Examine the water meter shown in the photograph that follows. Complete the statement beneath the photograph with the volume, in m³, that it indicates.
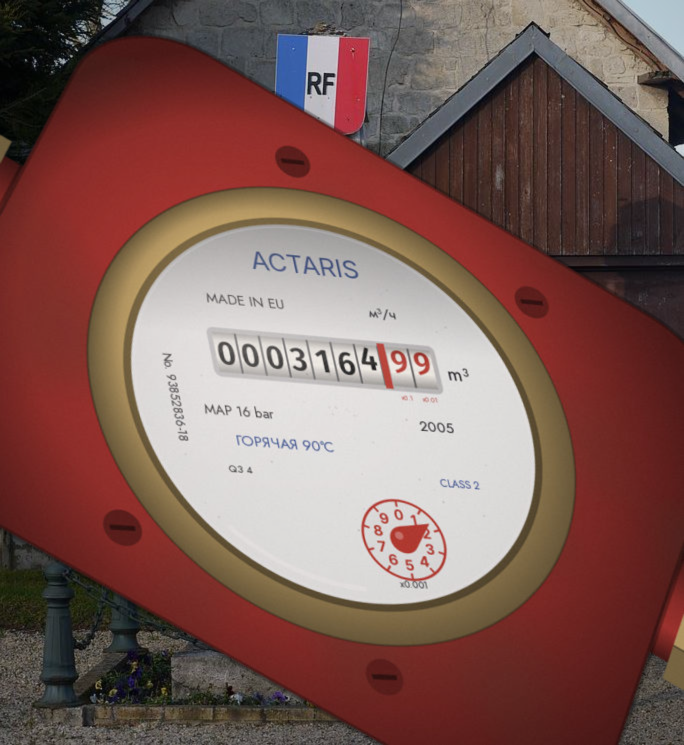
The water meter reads 3164.991 m³
